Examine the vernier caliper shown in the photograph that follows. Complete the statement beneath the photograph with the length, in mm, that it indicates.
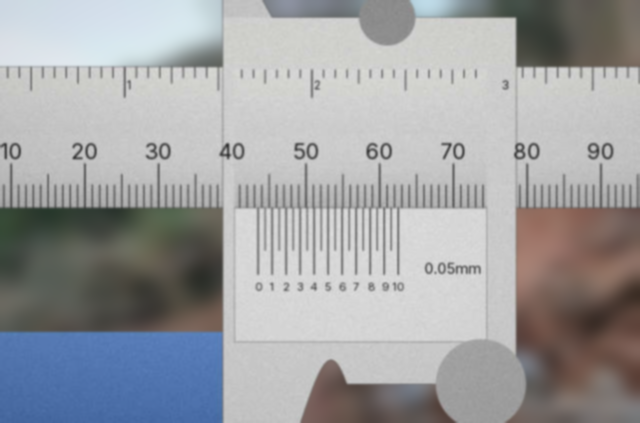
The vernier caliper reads 43.5 mm
